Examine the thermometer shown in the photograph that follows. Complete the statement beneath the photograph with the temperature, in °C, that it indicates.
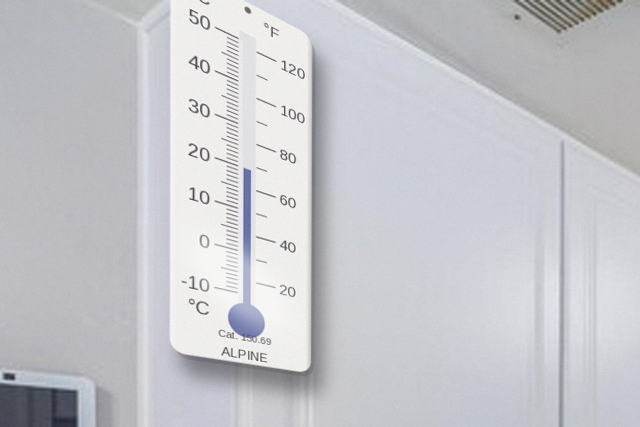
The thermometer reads 20 °C
